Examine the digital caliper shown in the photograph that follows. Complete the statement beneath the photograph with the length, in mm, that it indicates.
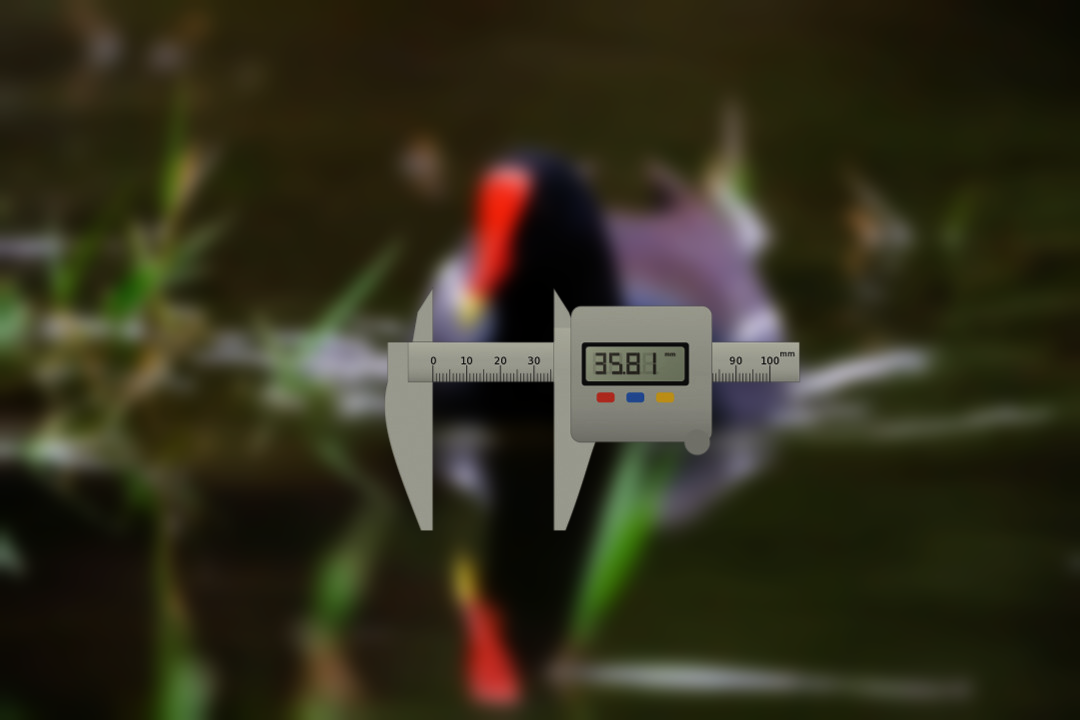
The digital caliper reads 35.81 mm
